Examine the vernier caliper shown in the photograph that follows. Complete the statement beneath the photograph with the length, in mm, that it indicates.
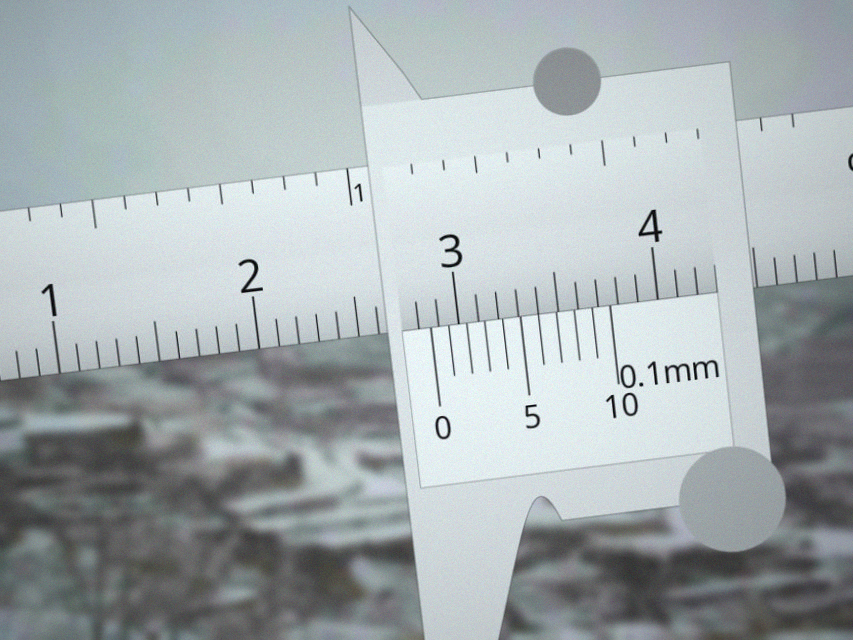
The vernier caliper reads 28.6 mm
